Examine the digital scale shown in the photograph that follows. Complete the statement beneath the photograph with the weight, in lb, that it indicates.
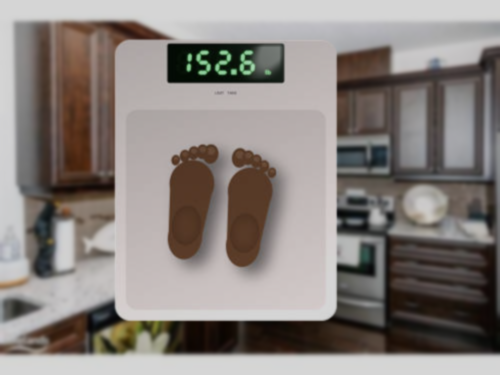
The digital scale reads 152.6 lb
